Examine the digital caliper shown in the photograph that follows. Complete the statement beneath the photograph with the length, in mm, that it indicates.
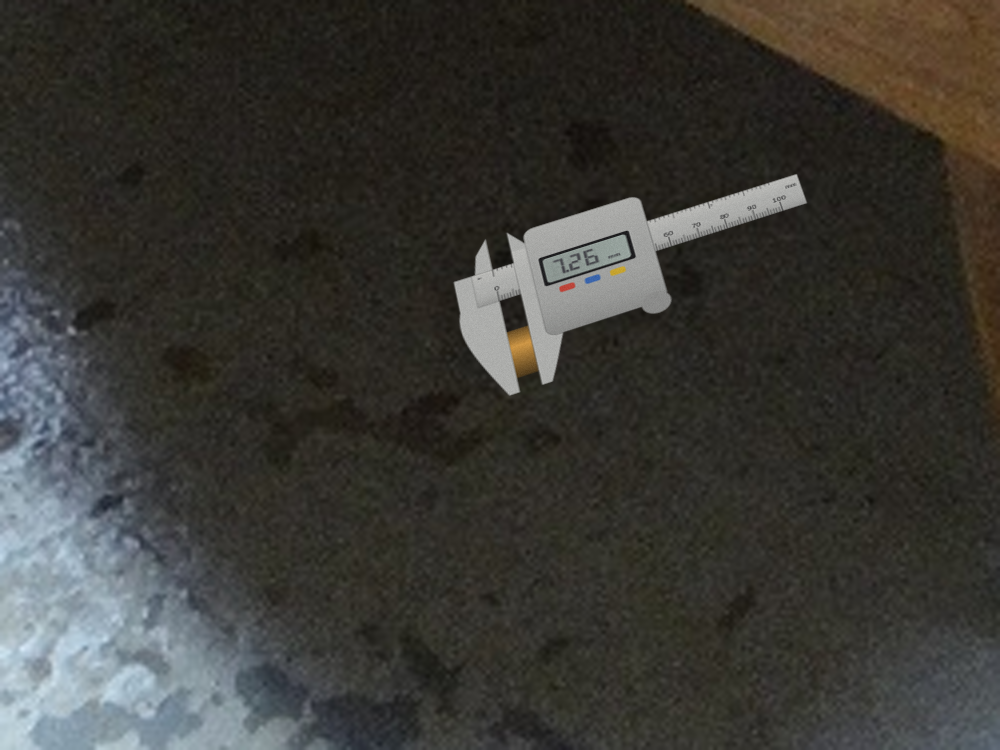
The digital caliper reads 7.26 mm
